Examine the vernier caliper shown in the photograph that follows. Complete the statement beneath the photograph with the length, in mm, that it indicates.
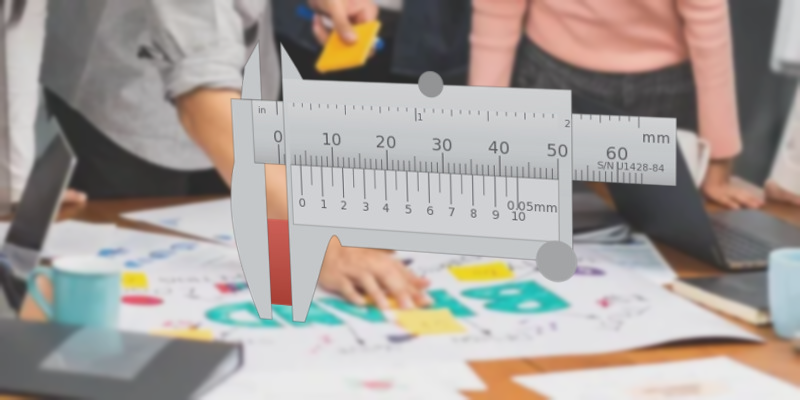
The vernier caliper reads 4.0 mm
